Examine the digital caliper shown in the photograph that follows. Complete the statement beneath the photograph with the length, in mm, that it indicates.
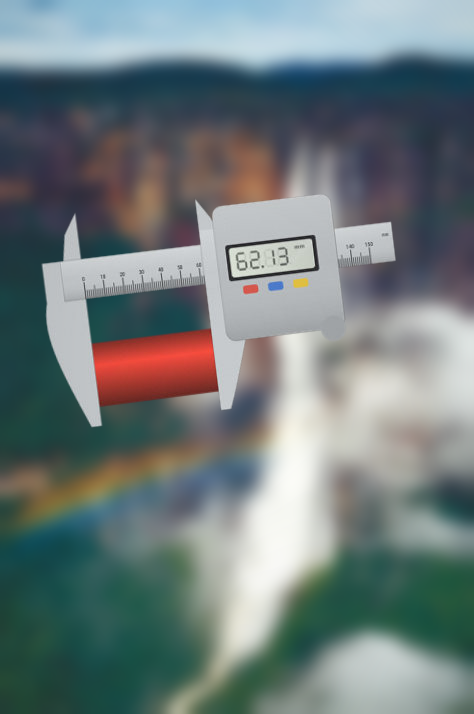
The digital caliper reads 62.13 mm
